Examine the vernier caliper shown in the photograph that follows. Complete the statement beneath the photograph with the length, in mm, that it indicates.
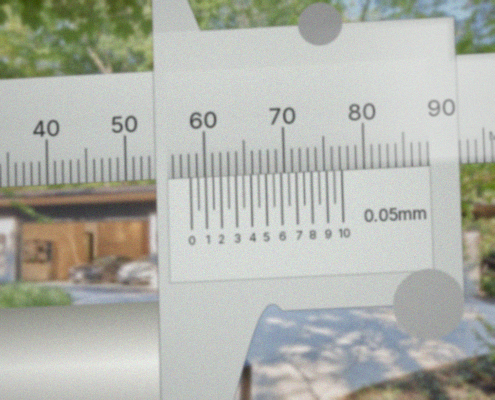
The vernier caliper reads 58.2 mm
